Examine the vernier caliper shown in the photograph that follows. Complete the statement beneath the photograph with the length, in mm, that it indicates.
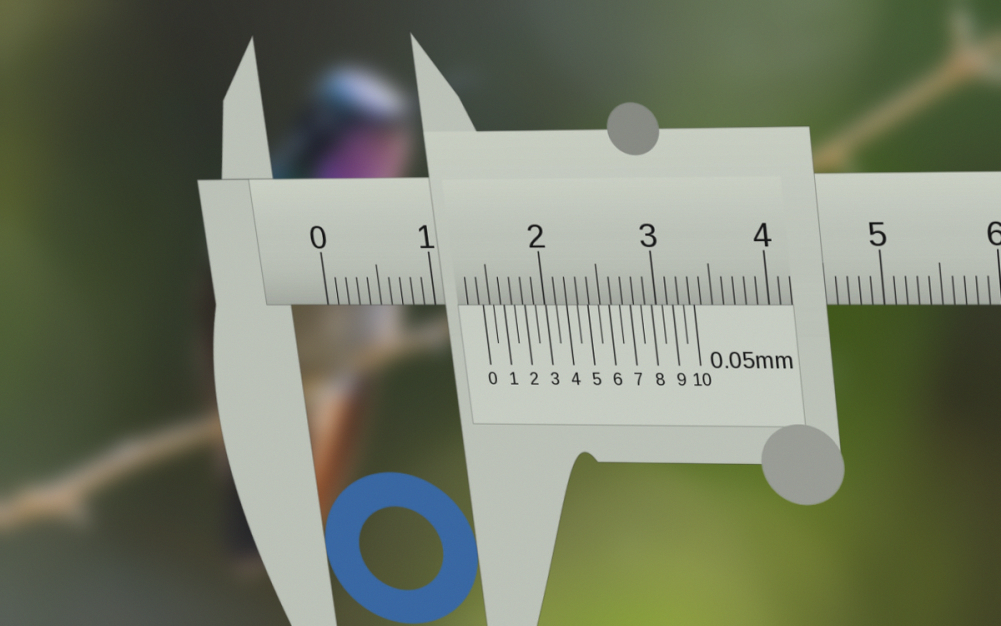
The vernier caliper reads 14.4 mm
